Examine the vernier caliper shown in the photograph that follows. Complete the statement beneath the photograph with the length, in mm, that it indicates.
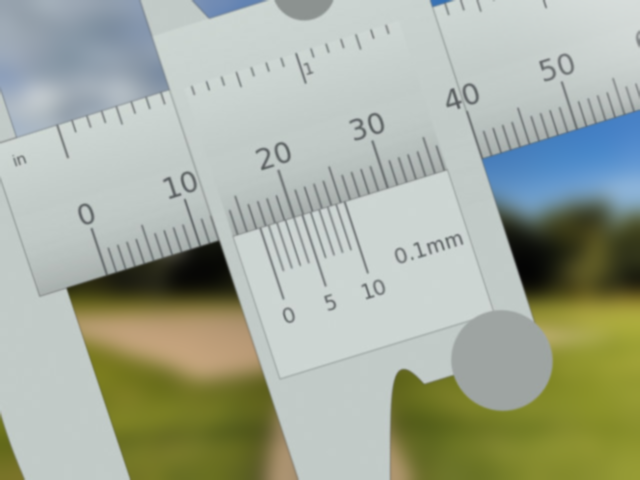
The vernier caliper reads 16.4 mm
